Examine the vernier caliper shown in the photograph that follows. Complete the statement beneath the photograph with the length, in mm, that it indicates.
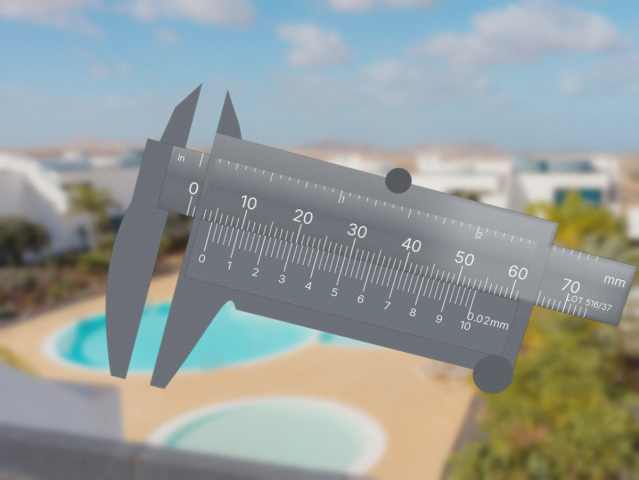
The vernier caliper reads 4.6 mm
